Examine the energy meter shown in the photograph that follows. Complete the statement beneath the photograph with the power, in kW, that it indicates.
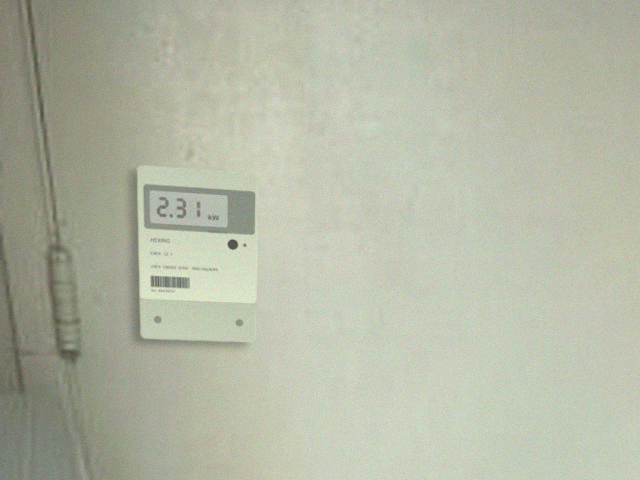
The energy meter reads 2.31 kW
